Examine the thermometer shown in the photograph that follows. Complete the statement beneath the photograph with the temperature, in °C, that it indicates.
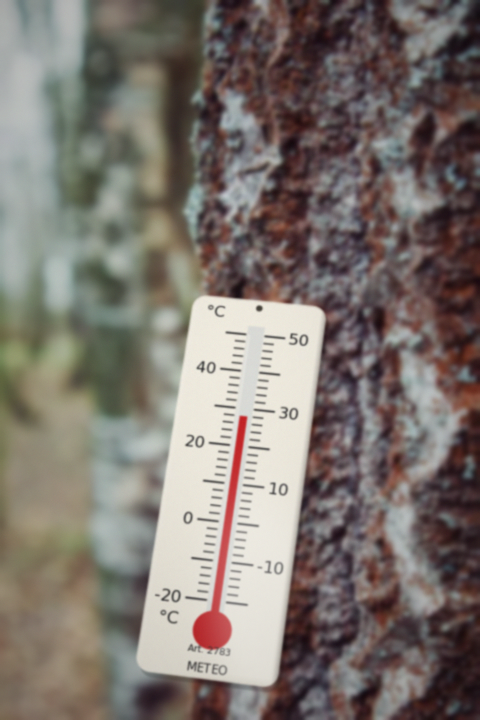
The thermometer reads 28 °C
